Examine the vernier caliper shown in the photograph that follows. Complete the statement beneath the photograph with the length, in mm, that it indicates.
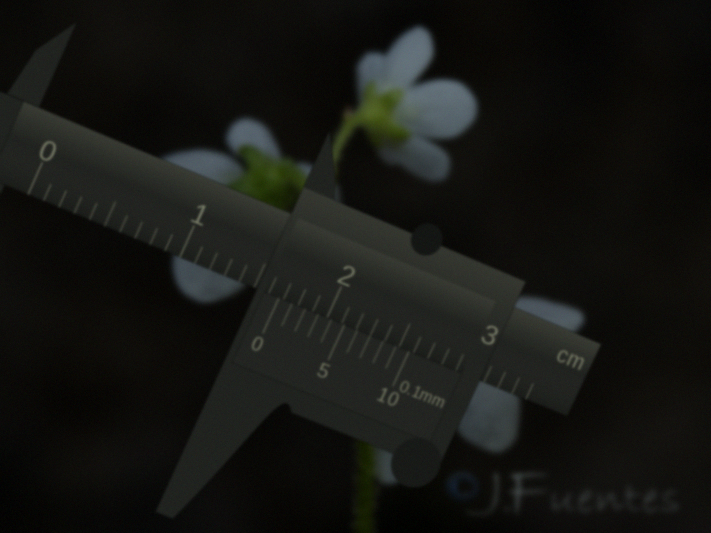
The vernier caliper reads 16.7 mm
